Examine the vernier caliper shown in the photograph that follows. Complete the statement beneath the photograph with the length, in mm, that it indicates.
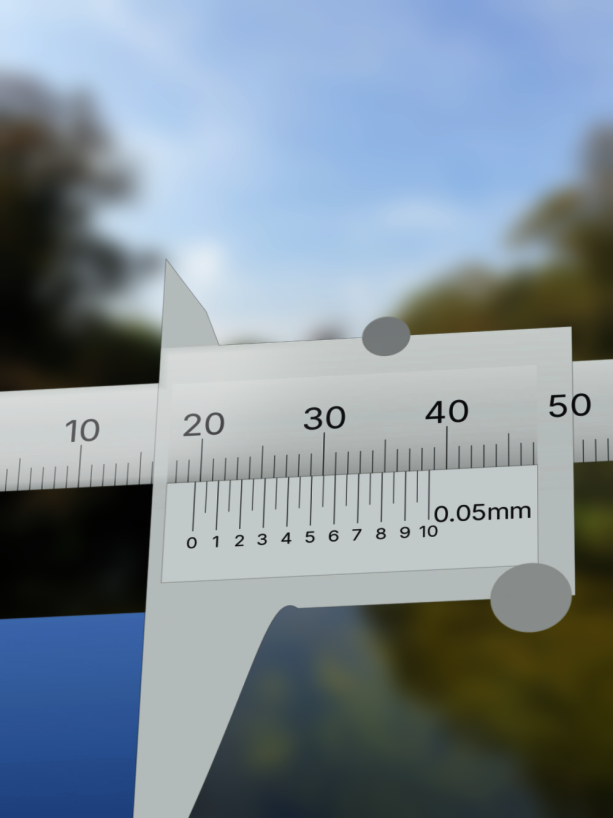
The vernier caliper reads 19.6 mm
